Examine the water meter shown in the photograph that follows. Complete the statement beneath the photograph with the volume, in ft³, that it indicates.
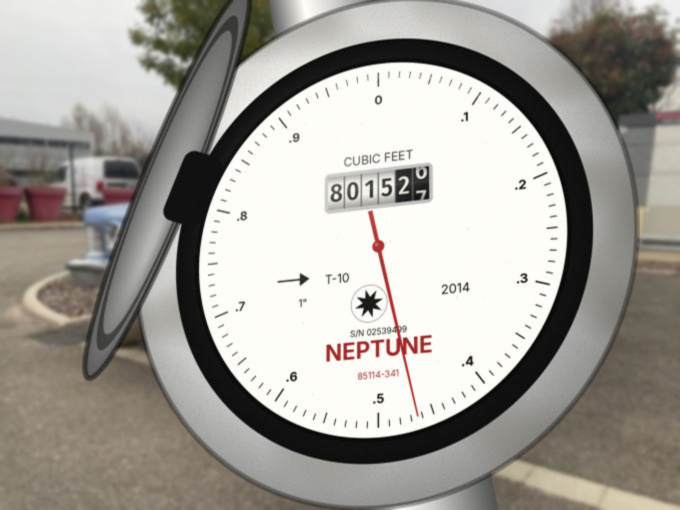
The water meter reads 801526.46 ft³
